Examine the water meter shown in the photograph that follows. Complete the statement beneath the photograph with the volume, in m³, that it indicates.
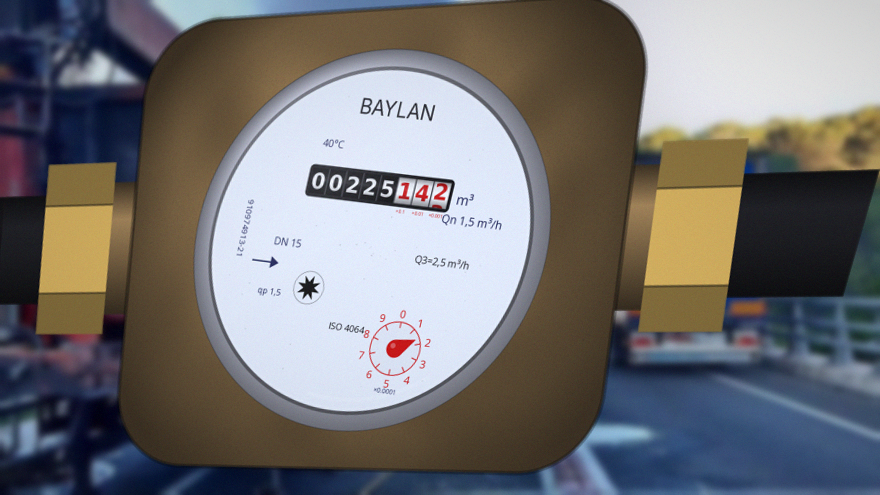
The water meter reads 225.1421 m³
